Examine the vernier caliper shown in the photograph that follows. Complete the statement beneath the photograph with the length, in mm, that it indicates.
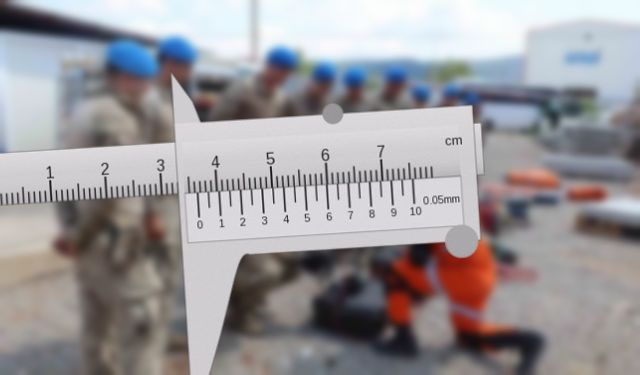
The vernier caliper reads 36.5 mm
